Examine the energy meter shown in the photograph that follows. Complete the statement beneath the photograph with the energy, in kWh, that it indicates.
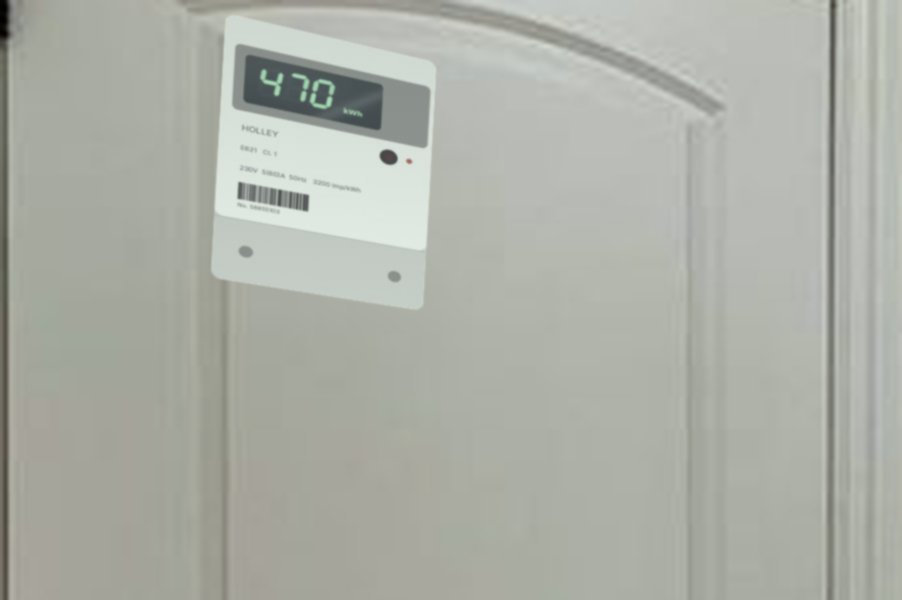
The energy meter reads 470 kWh
